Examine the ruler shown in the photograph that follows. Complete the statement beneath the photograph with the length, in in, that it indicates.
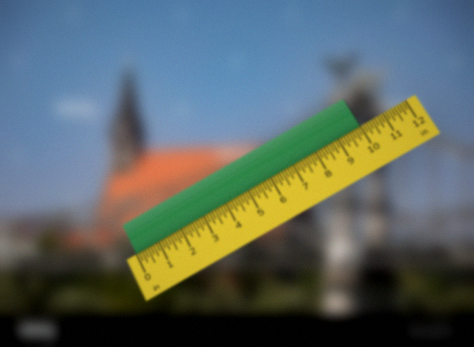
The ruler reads 10 in
